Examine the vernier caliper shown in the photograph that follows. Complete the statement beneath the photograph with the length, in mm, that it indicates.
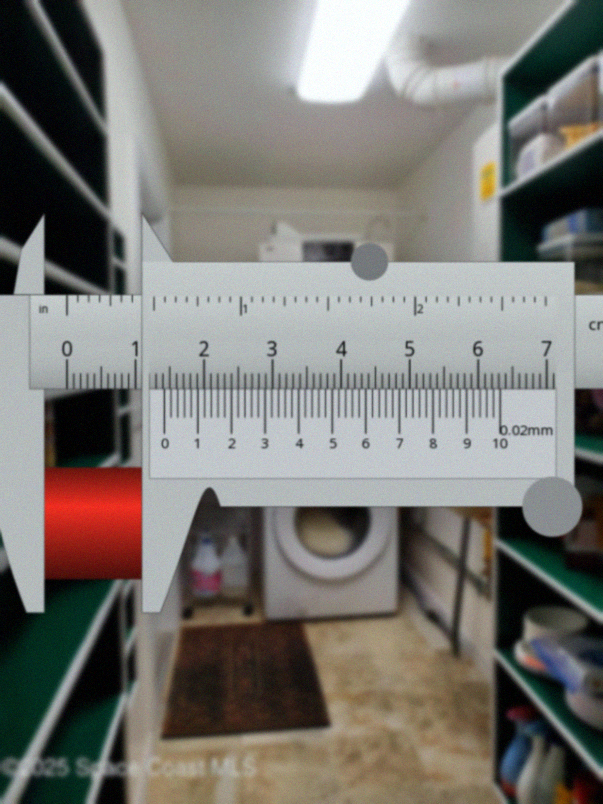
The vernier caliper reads 14.2 mm
